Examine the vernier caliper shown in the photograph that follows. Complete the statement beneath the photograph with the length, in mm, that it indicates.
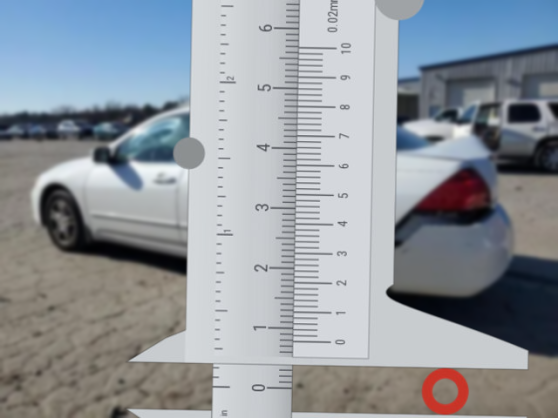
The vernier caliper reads 7.8 mm
